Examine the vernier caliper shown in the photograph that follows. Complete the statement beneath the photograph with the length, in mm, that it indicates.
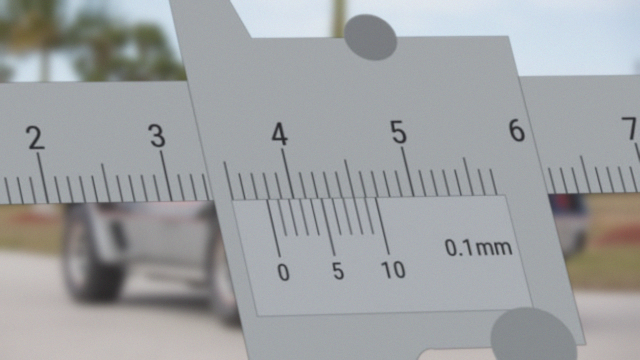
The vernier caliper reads 37.8 mm
